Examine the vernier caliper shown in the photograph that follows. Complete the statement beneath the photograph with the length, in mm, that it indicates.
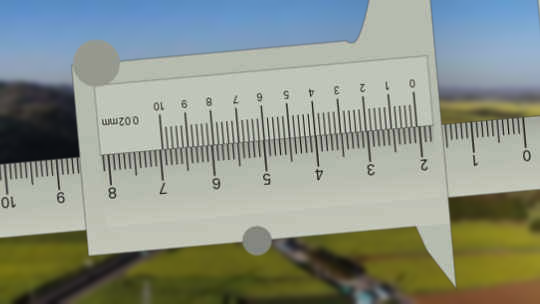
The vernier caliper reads 20.5 mm
